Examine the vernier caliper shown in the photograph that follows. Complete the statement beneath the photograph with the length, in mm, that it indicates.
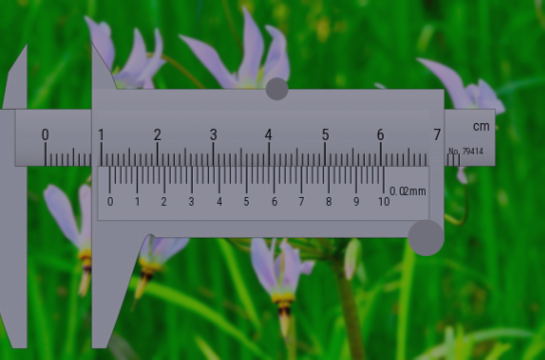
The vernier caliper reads 11.5 mm
